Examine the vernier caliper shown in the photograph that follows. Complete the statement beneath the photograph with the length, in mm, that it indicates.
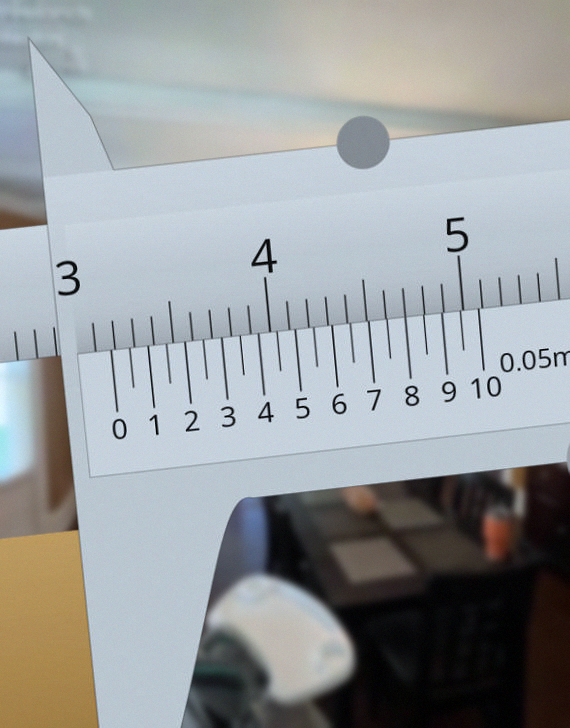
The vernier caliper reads 31.8 mm
